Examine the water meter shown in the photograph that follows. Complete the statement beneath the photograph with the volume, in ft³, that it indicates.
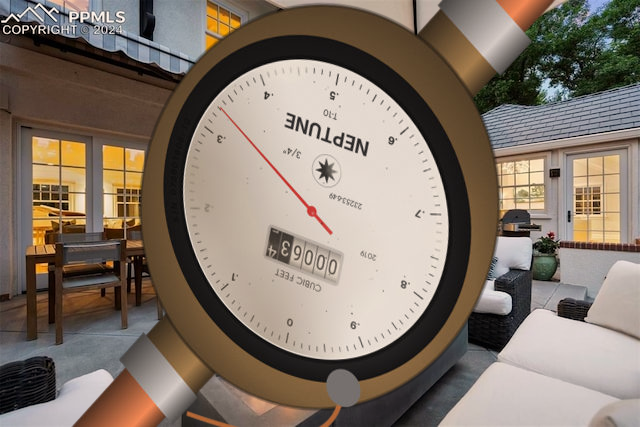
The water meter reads 634.33 ft³
